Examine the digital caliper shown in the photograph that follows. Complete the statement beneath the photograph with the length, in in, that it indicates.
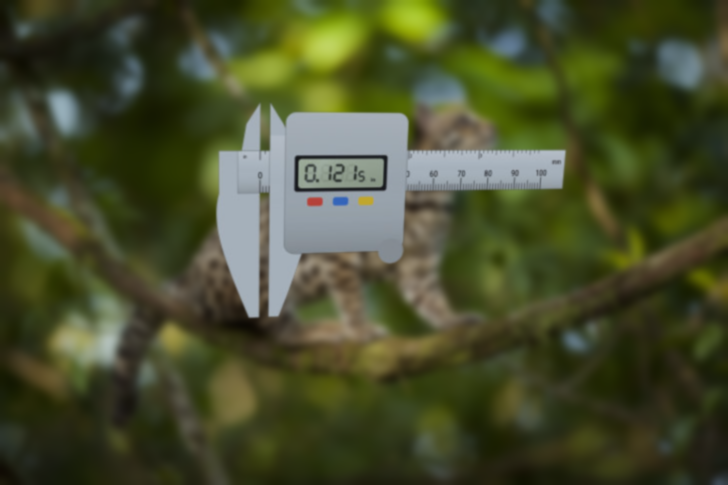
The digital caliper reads 0.1215 in
